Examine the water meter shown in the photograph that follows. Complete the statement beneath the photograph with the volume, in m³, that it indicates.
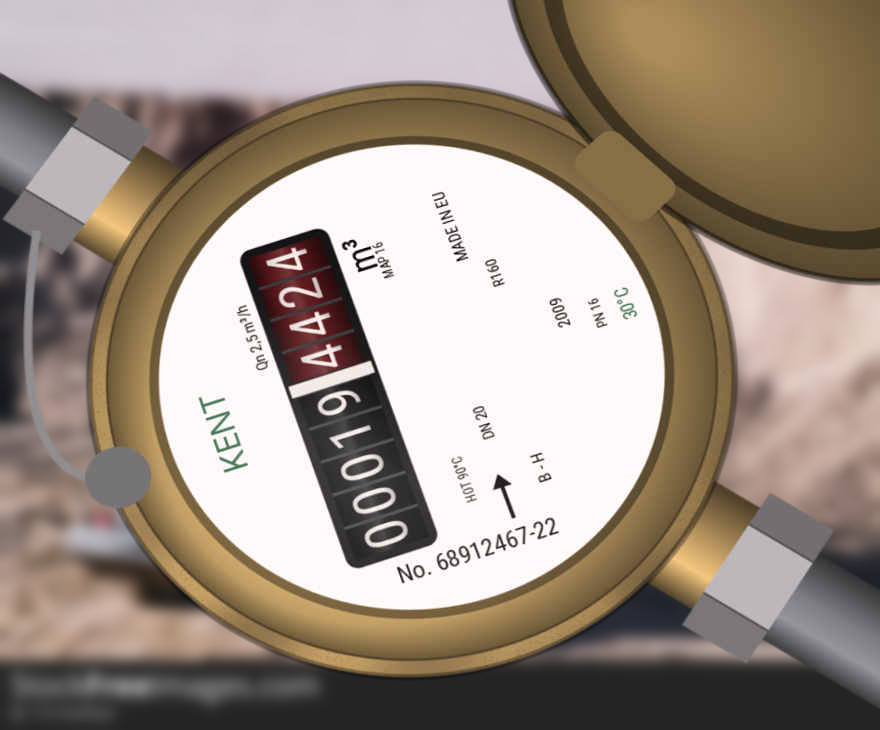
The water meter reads 19.4424 m³
